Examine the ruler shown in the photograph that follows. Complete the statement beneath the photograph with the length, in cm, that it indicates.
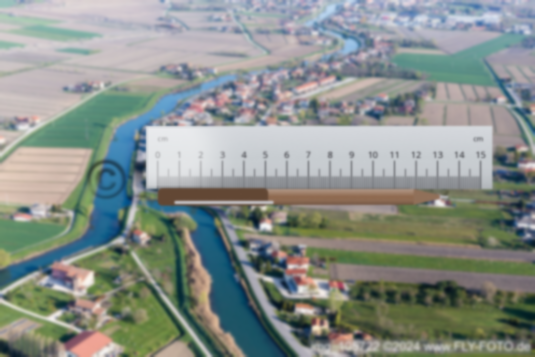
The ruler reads 13.5 cm
